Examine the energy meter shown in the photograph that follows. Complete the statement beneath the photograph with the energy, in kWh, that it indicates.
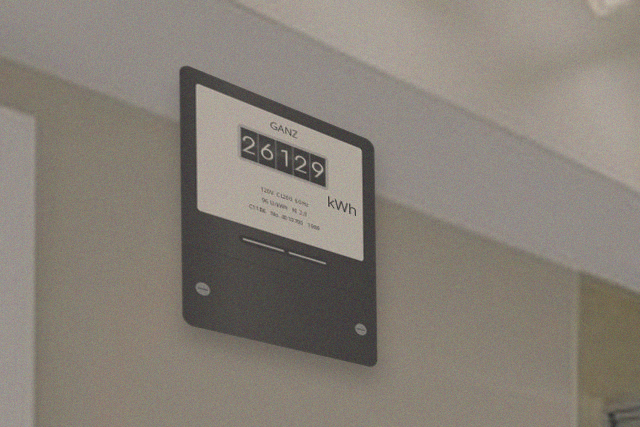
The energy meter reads 26129 kWh
